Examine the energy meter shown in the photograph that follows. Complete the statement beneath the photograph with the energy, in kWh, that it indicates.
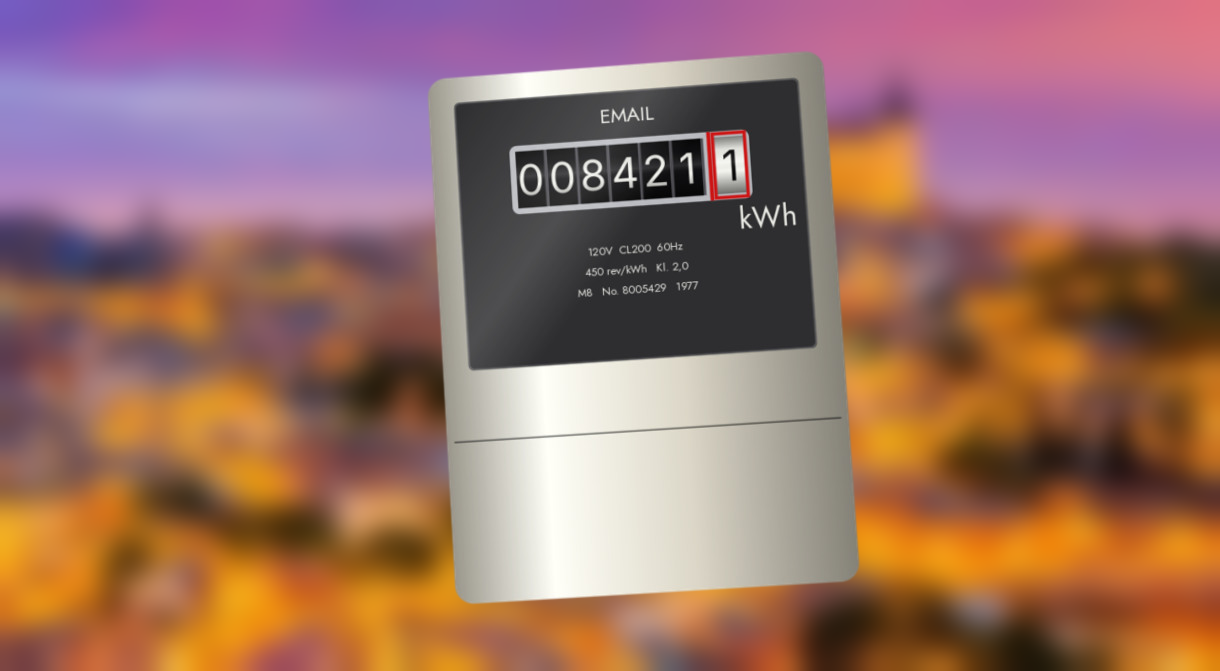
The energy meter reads 8421.1 kWh
